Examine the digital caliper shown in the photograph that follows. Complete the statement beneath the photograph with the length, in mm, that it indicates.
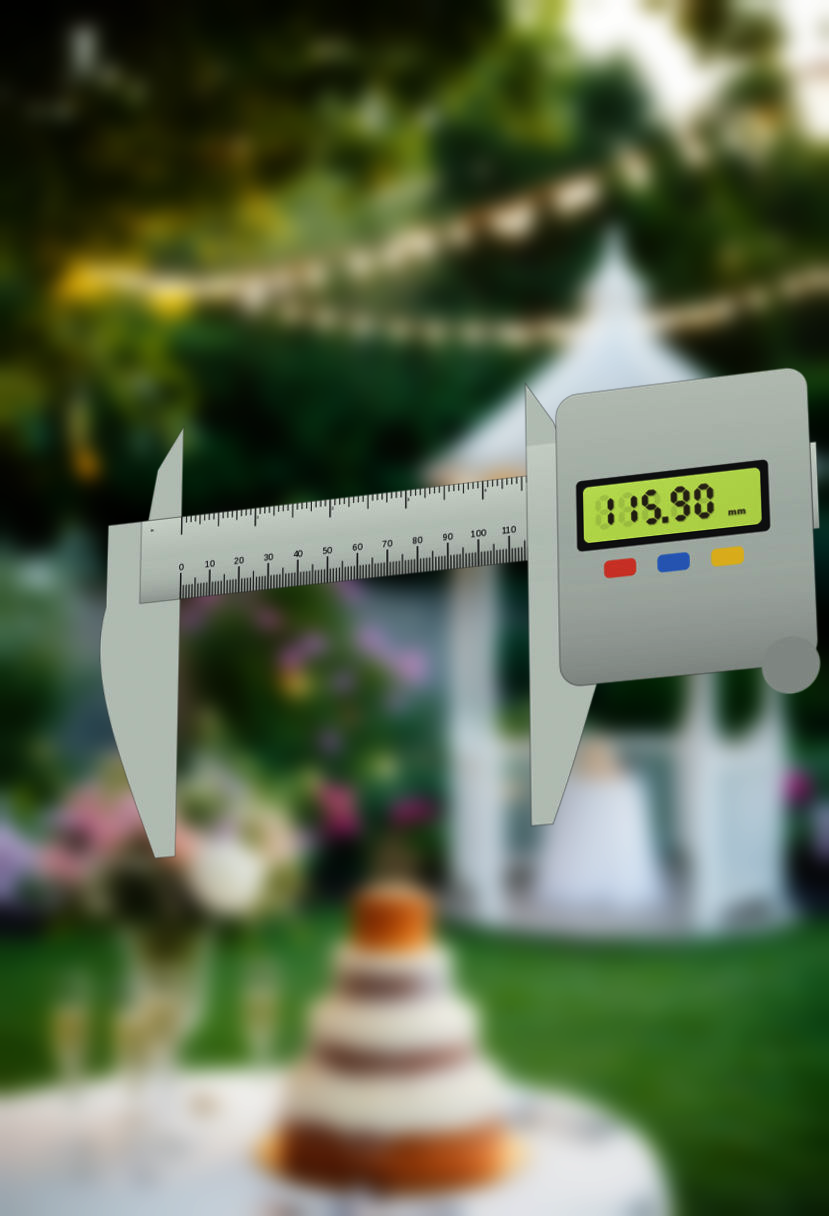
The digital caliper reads 115.90 mm
